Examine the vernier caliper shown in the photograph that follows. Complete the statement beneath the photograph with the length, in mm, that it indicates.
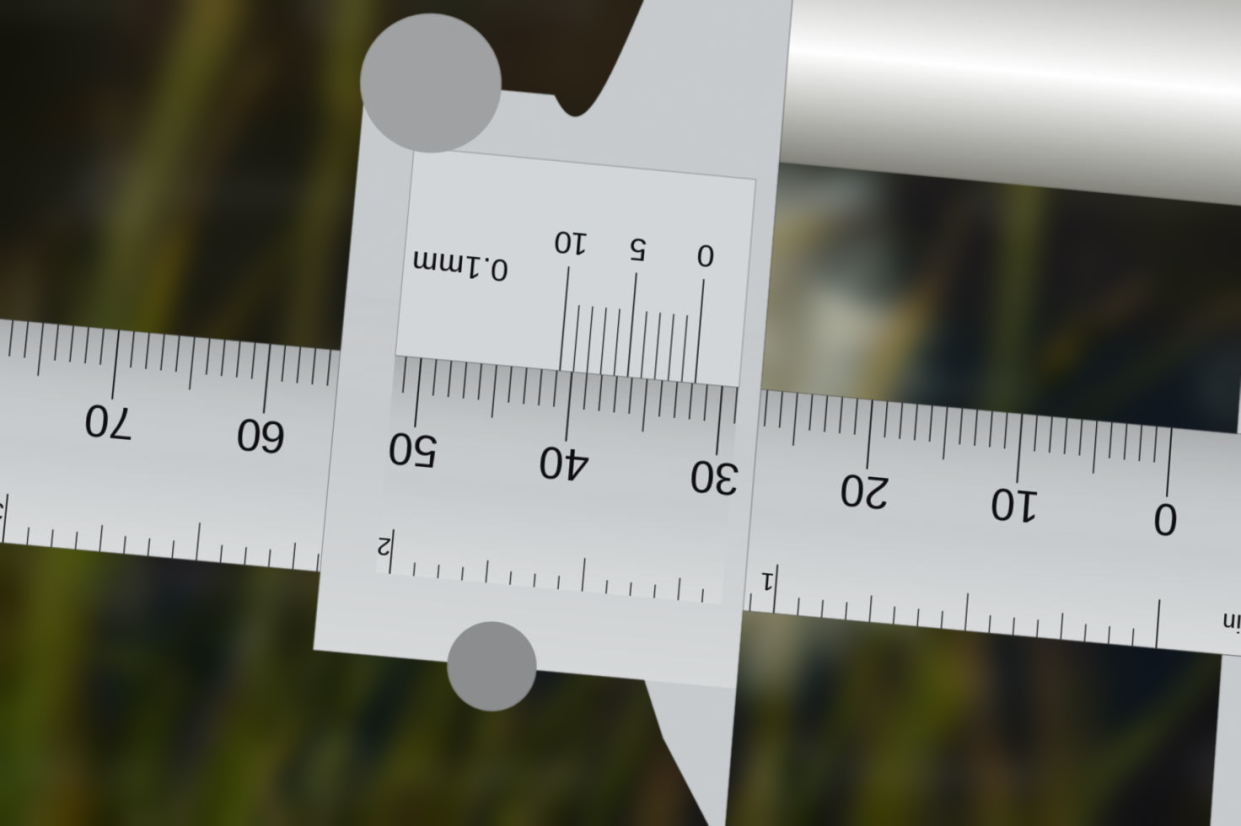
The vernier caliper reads 31.8 mm
